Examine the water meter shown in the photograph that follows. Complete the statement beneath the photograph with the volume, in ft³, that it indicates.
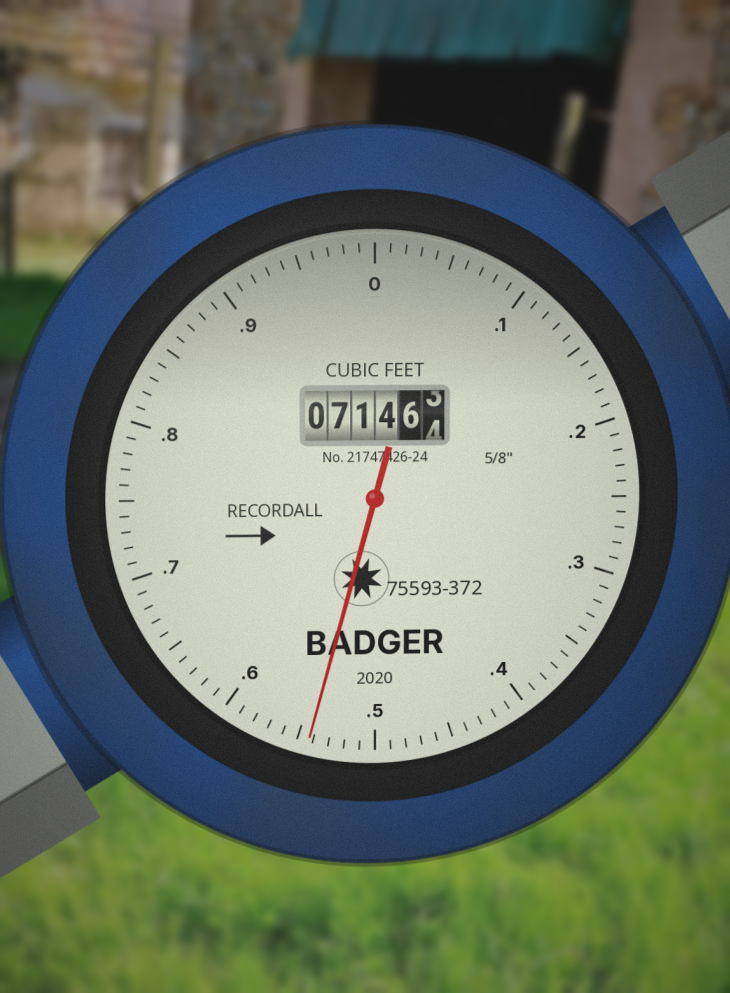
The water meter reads 71463.54 ft³
